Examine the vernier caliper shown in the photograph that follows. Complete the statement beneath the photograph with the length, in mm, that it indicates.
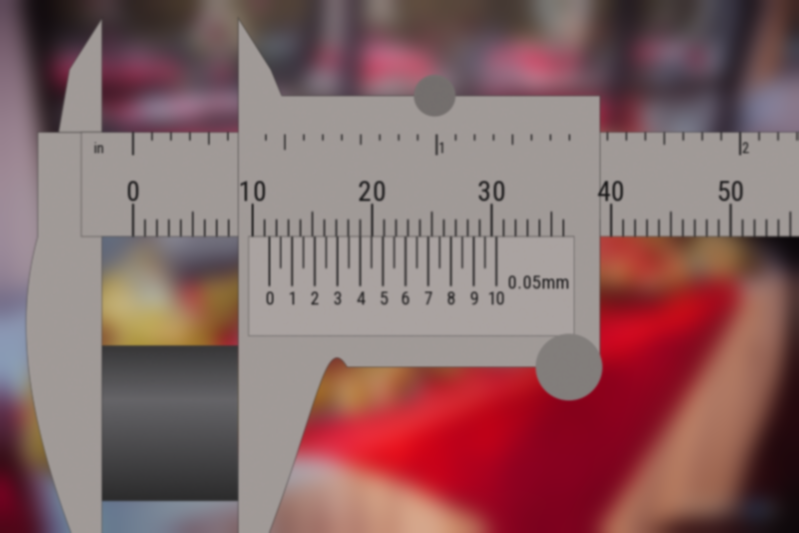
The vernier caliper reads 11.4 mm
